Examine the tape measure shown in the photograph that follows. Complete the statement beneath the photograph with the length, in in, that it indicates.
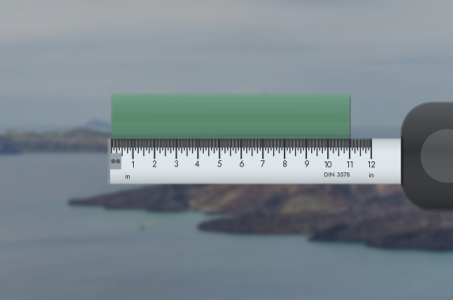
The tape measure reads 11 in
